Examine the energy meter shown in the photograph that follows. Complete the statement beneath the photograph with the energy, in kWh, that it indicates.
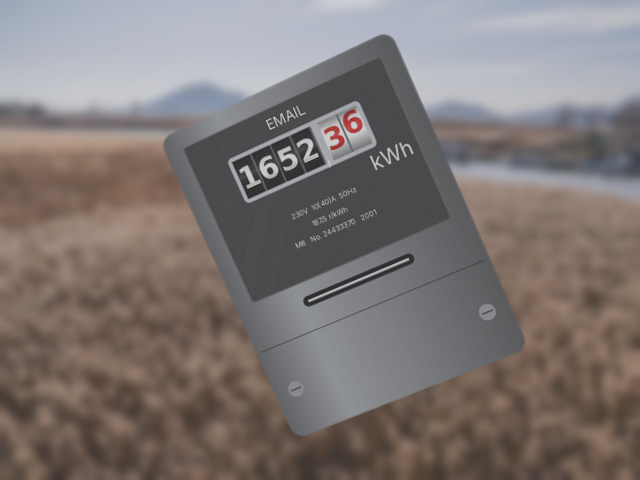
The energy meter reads 1652.36 kWh
